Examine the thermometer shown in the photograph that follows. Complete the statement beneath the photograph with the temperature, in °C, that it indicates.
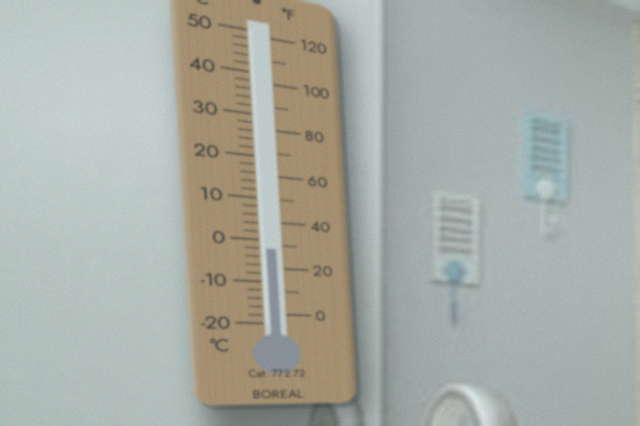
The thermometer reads -2 °C
